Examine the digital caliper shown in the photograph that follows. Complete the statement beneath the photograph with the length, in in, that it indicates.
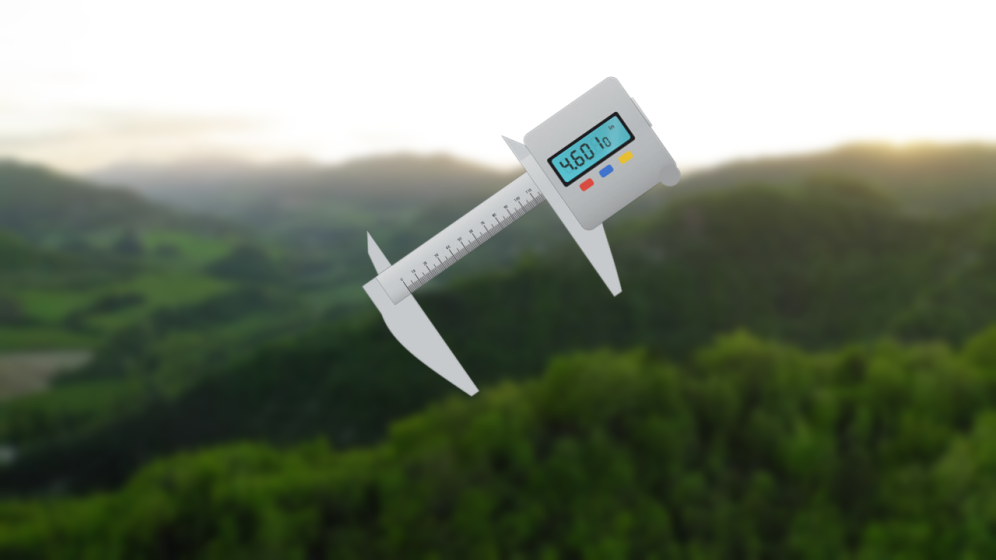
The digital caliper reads 4.6010 in
